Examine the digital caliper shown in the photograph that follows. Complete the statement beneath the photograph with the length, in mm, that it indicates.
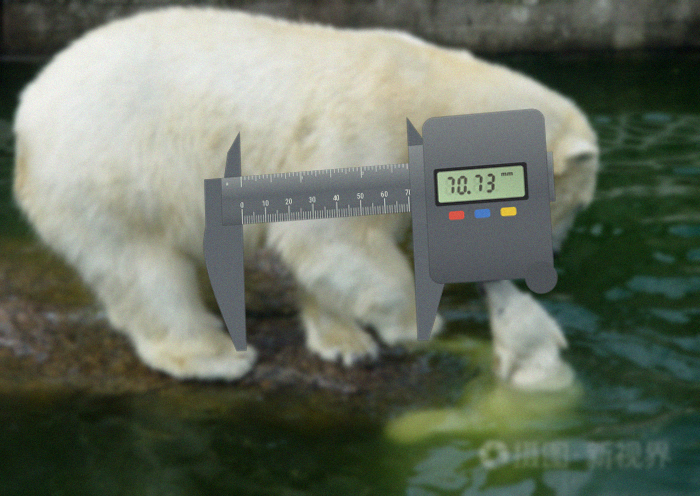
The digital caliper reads 70.73 mm
